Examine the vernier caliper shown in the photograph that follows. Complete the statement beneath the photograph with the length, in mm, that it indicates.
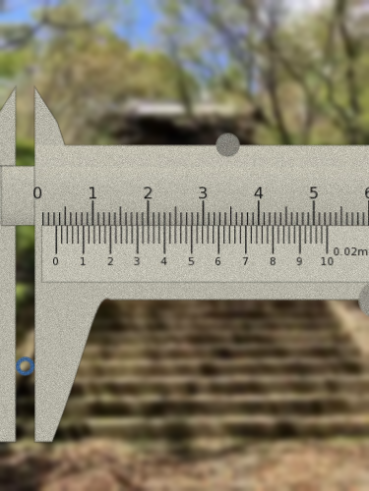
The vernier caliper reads 3.4 mm
